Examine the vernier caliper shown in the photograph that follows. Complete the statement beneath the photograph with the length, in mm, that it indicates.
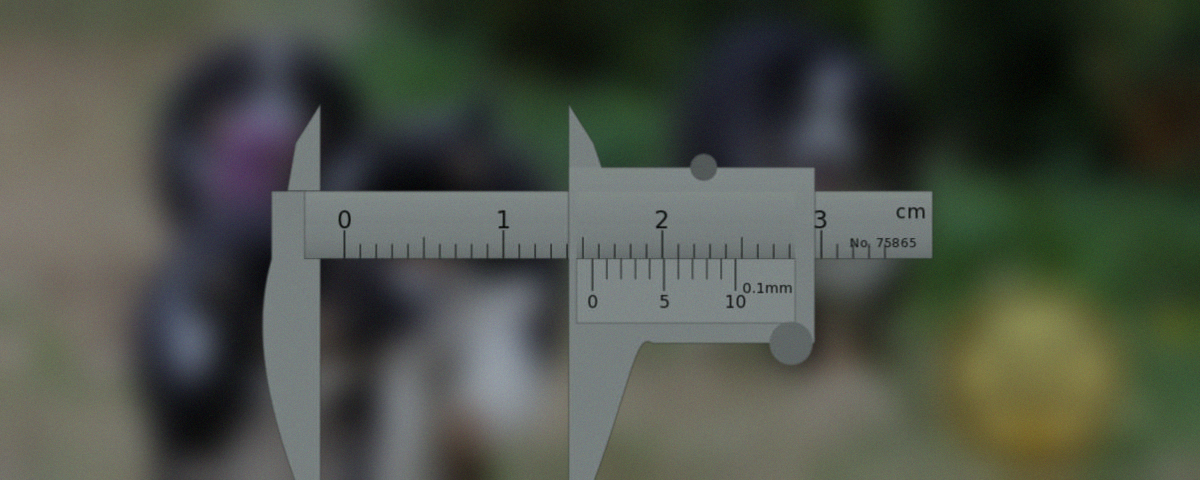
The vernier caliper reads 15.6 mm
